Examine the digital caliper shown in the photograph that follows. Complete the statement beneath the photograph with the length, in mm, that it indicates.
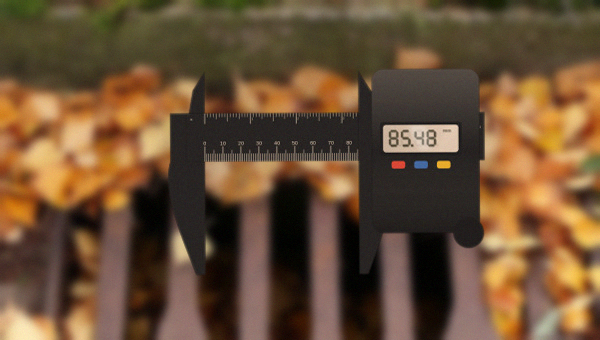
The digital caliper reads 85.48 mm
